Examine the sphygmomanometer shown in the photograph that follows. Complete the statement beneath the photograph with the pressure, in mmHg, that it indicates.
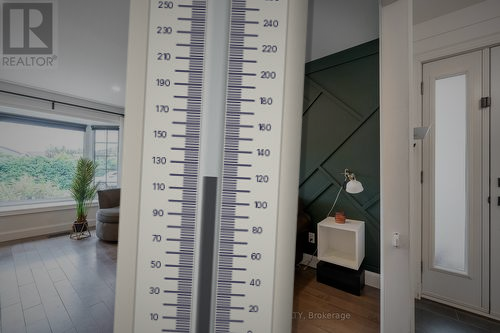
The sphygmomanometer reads 120 mmHg
